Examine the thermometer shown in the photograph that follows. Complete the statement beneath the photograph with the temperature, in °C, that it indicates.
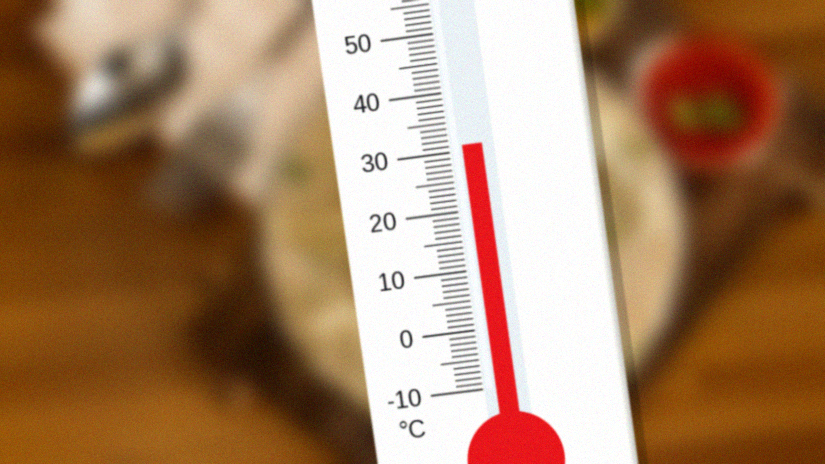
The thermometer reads 31 °C
